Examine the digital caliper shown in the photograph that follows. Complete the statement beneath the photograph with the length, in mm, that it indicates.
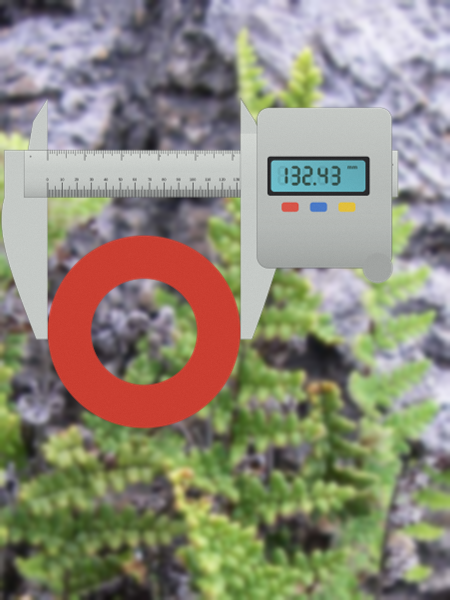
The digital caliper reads 132.43 mm
